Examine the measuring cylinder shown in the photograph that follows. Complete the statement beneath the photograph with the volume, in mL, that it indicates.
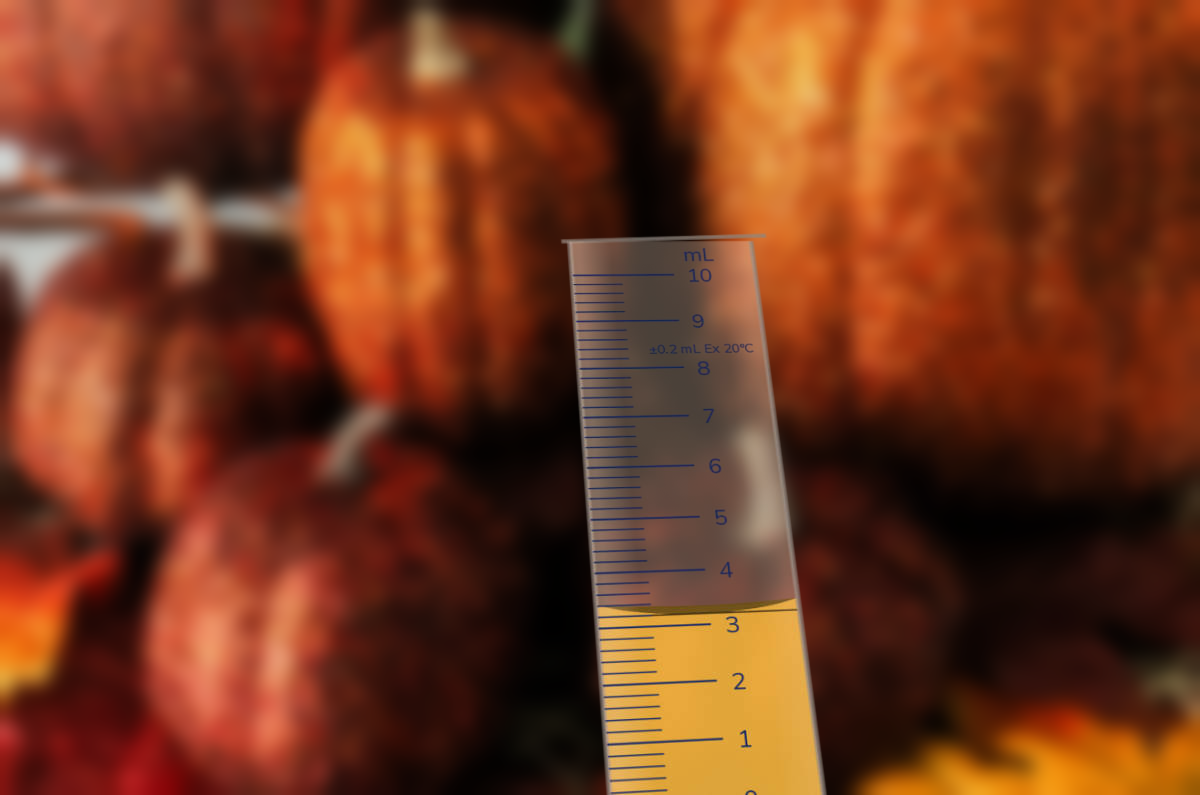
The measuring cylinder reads 3.2 mL
